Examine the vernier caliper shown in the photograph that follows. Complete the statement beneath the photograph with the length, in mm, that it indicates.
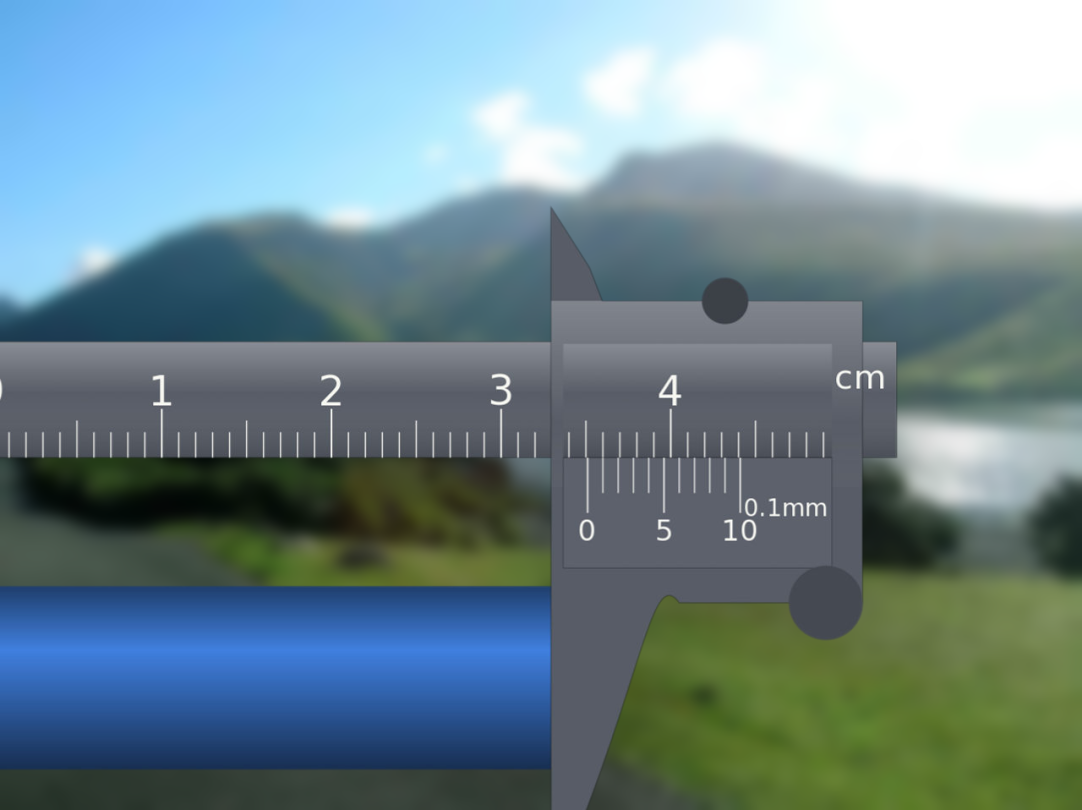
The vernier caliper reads 35.1 mm
